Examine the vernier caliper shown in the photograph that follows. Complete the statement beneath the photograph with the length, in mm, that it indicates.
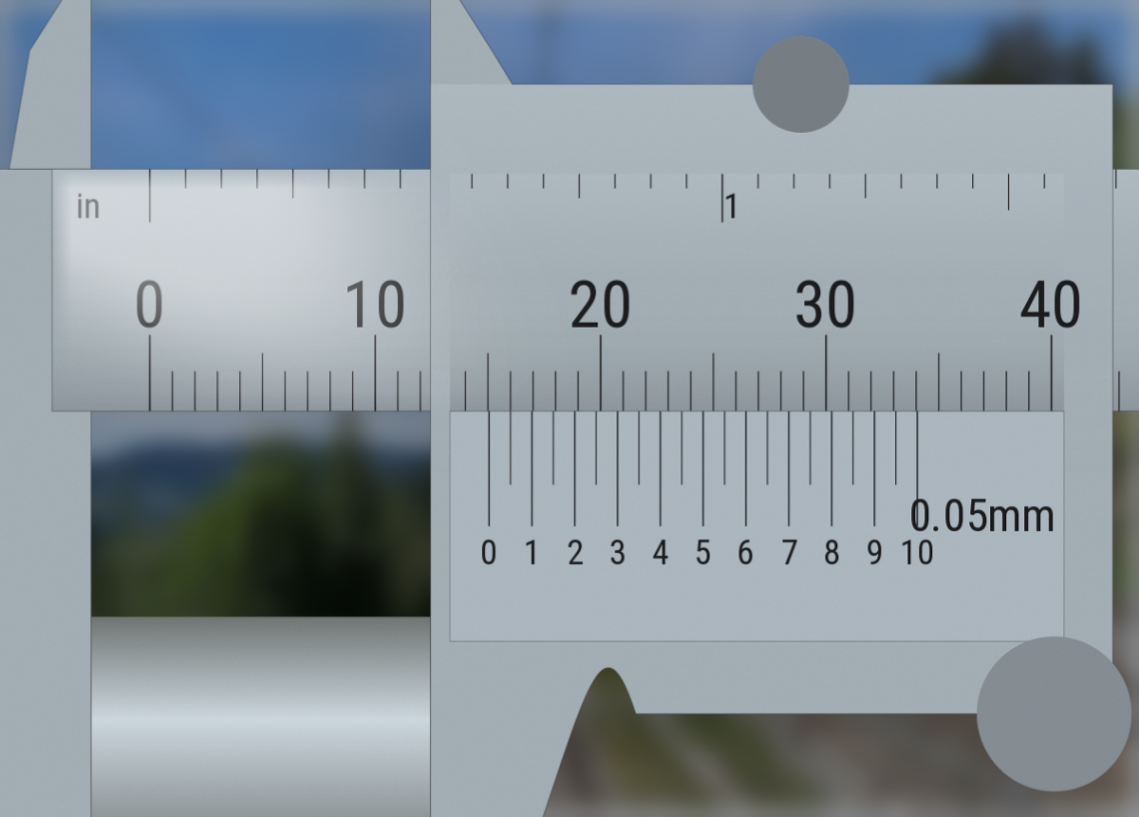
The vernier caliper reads 15.05 mm
